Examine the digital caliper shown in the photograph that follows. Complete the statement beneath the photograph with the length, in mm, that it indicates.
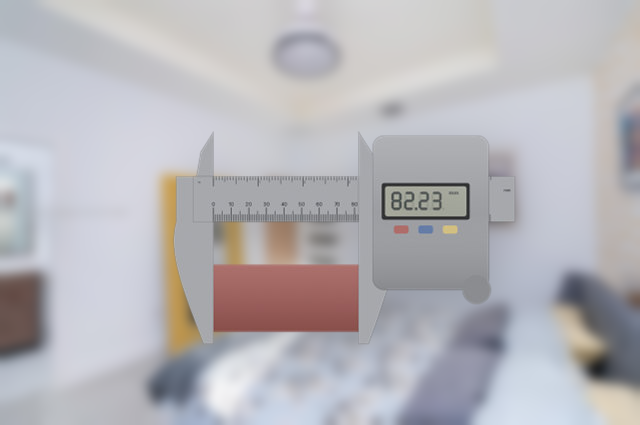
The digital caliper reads 82.23 mm
